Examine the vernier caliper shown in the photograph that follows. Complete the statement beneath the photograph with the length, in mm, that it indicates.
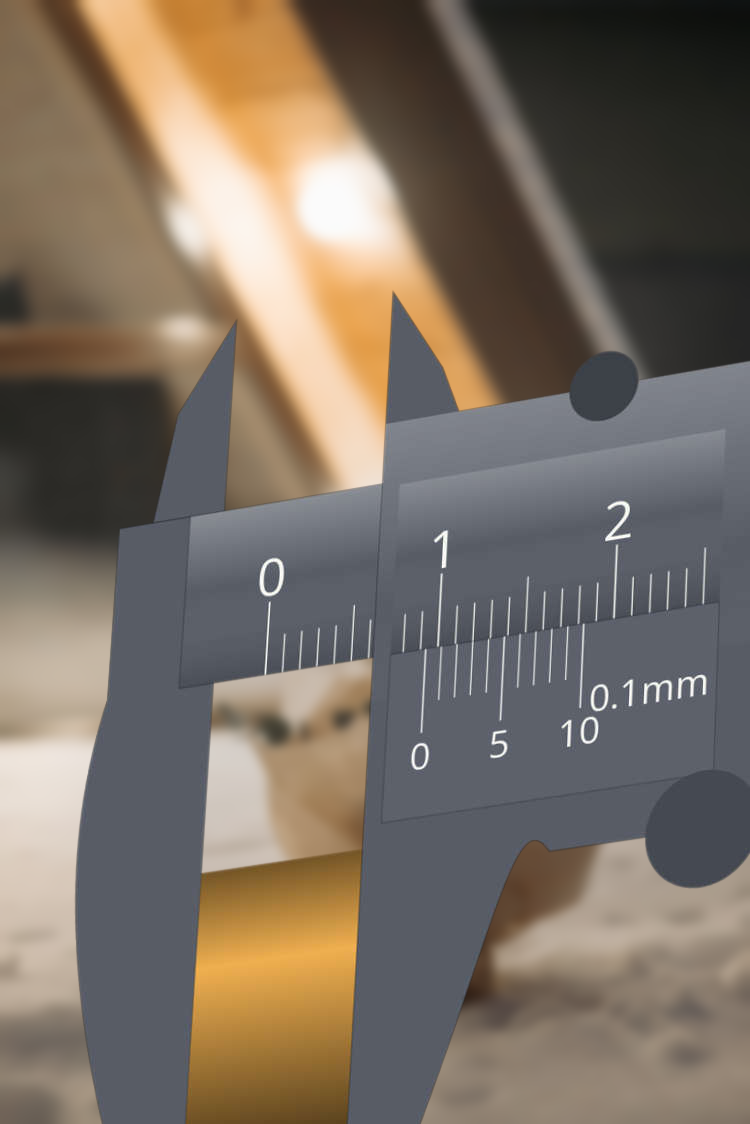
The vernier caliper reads 9.3 mm
